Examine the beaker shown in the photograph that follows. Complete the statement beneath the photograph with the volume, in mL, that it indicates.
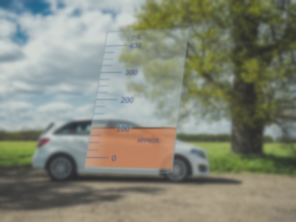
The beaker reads 100 mL
